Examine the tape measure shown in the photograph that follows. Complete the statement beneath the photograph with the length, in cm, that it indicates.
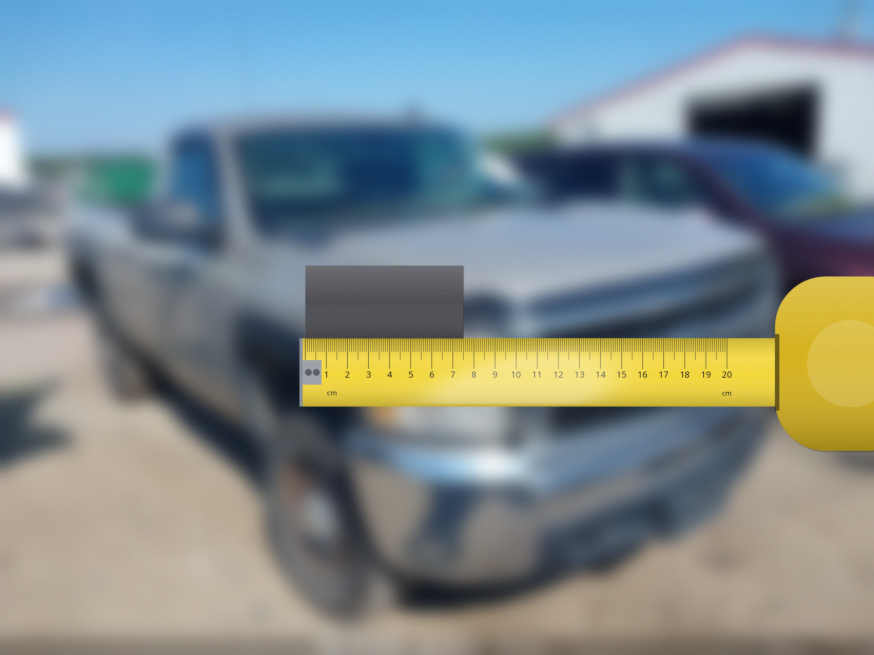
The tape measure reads 7.5 cm
